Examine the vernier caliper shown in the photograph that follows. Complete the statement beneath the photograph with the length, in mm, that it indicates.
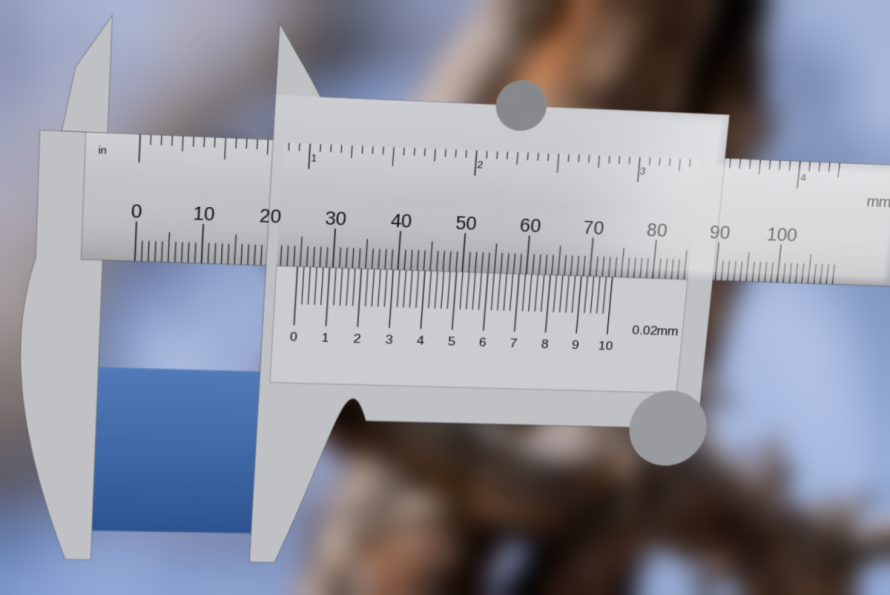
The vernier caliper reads 24.6 mm
